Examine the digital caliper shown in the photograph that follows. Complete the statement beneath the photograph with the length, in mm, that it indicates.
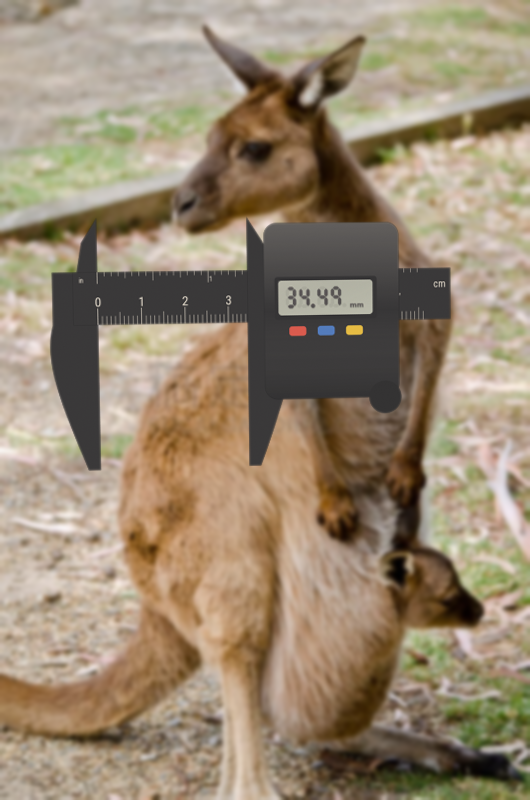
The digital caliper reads 34.49 mm
